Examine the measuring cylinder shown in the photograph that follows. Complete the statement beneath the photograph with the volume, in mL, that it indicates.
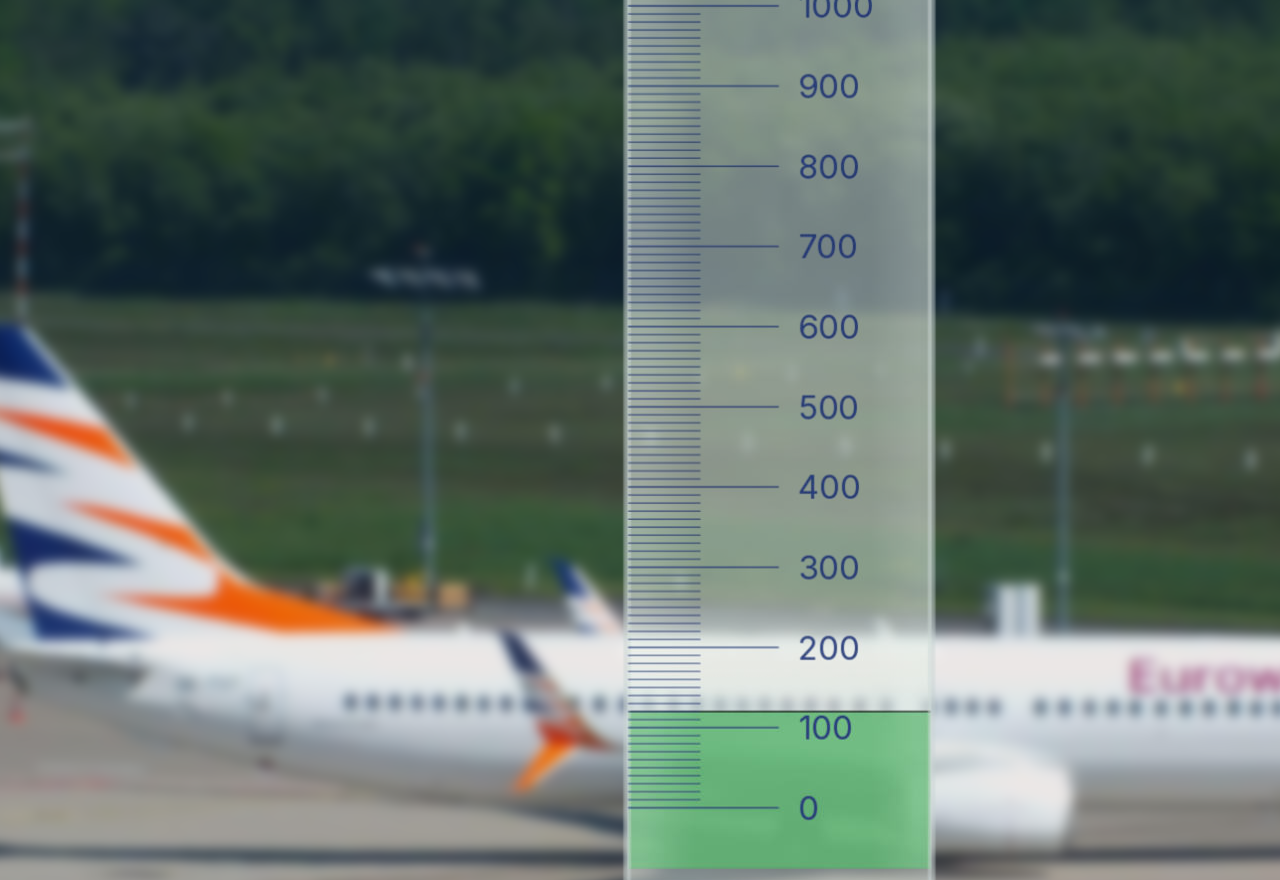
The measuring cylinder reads 120 mL
